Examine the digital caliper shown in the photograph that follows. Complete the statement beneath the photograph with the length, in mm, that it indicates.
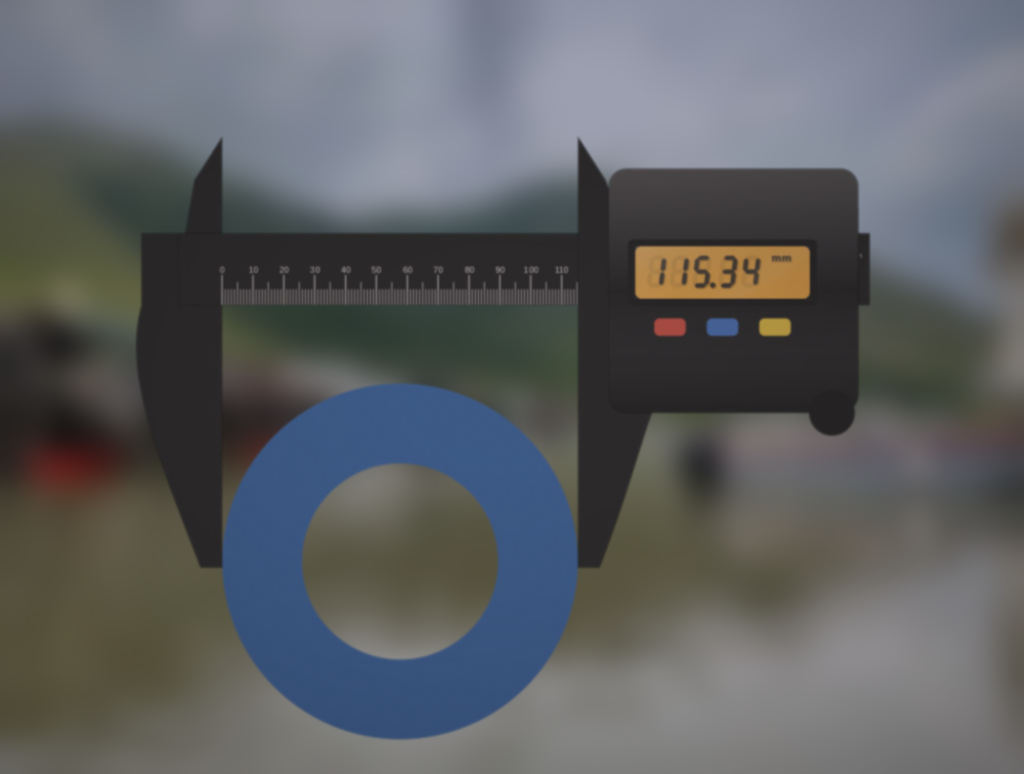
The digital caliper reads 115.34 mm
